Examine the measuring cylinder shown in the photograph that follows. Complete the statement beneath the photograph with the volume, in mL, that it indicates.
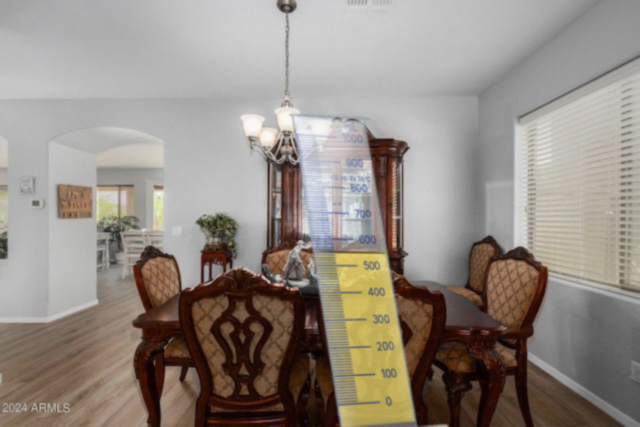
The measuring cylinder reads 550 mL
